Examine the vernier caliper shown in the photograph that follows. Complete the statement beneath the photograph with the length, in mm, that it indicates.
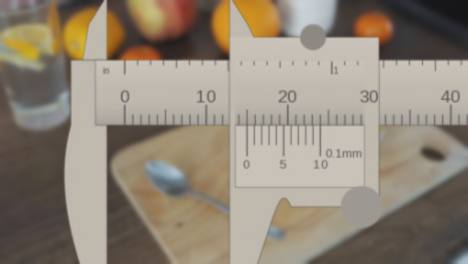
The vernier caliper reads 15.0 mm
